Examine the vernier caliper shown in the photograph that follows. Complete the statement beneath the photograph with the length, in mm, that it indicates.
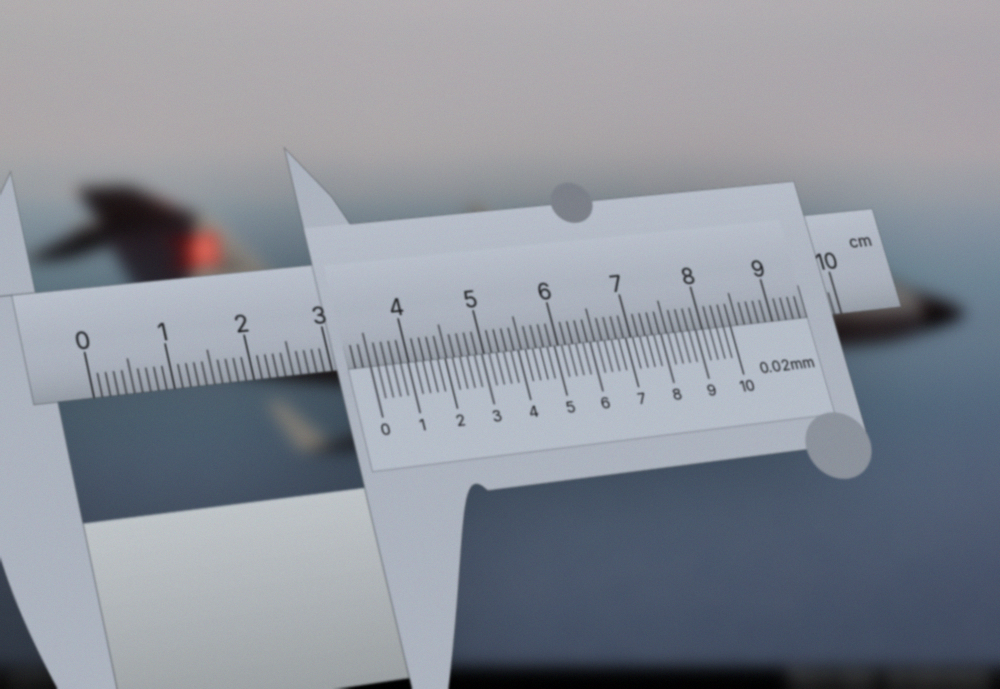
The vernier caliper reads 35.0 mm
